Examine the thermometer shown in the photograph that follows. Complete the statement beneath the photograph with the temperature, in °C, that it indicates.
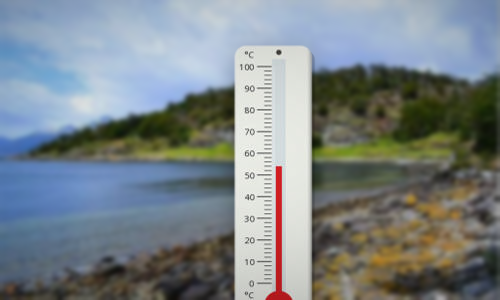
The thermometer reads 54 °C
